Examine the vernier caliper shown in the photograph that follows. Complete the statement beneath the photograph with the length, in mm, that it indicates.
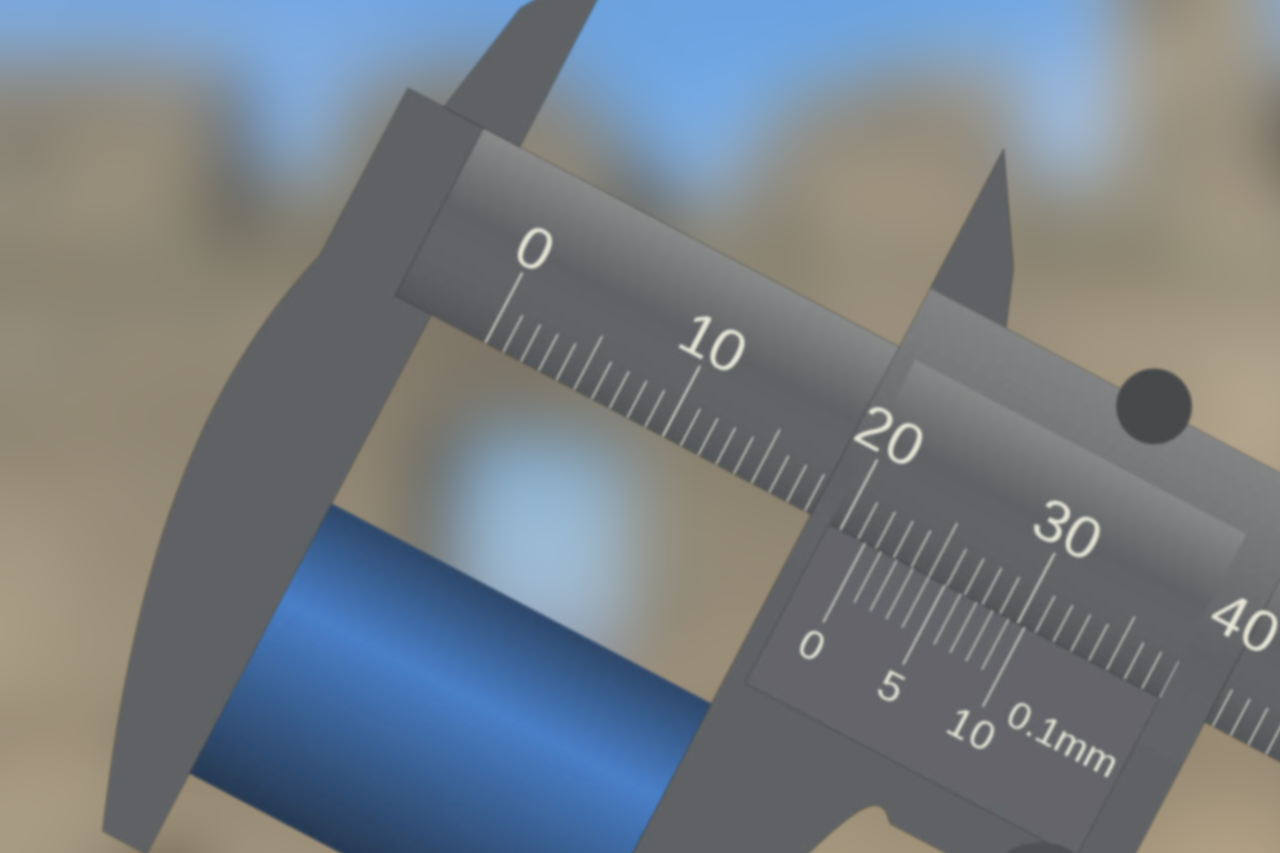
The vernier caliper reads 21.4 mm
